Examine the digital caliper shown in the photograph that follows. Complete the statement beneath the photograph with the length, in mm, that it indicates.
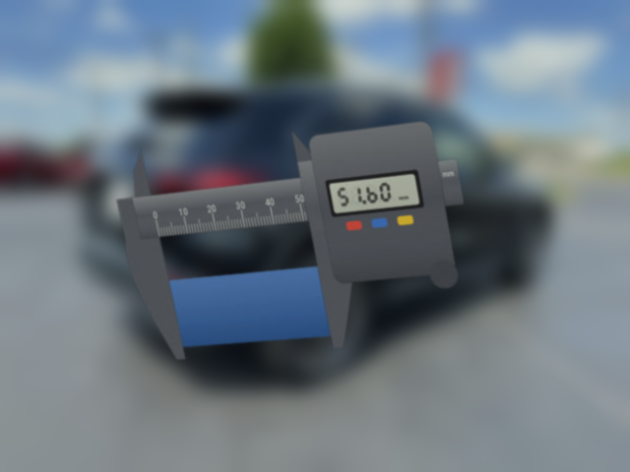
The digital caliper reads 51.60 mm
